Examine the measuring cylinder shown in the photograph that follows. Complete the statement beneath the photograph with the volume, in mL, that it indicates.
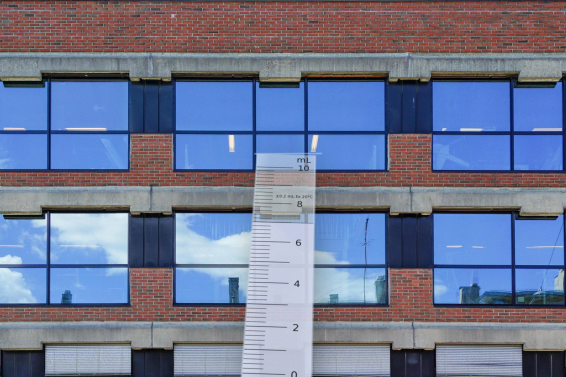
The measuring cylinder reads 7 mL
